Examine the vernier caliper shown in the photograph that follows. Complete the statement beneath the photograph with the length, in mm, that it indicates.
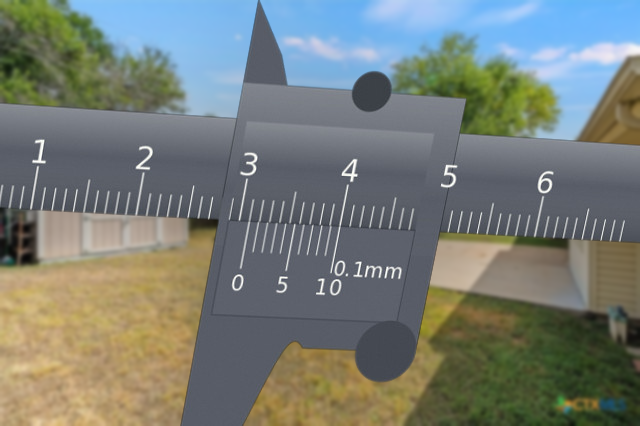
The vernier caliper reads 31.0 mm
